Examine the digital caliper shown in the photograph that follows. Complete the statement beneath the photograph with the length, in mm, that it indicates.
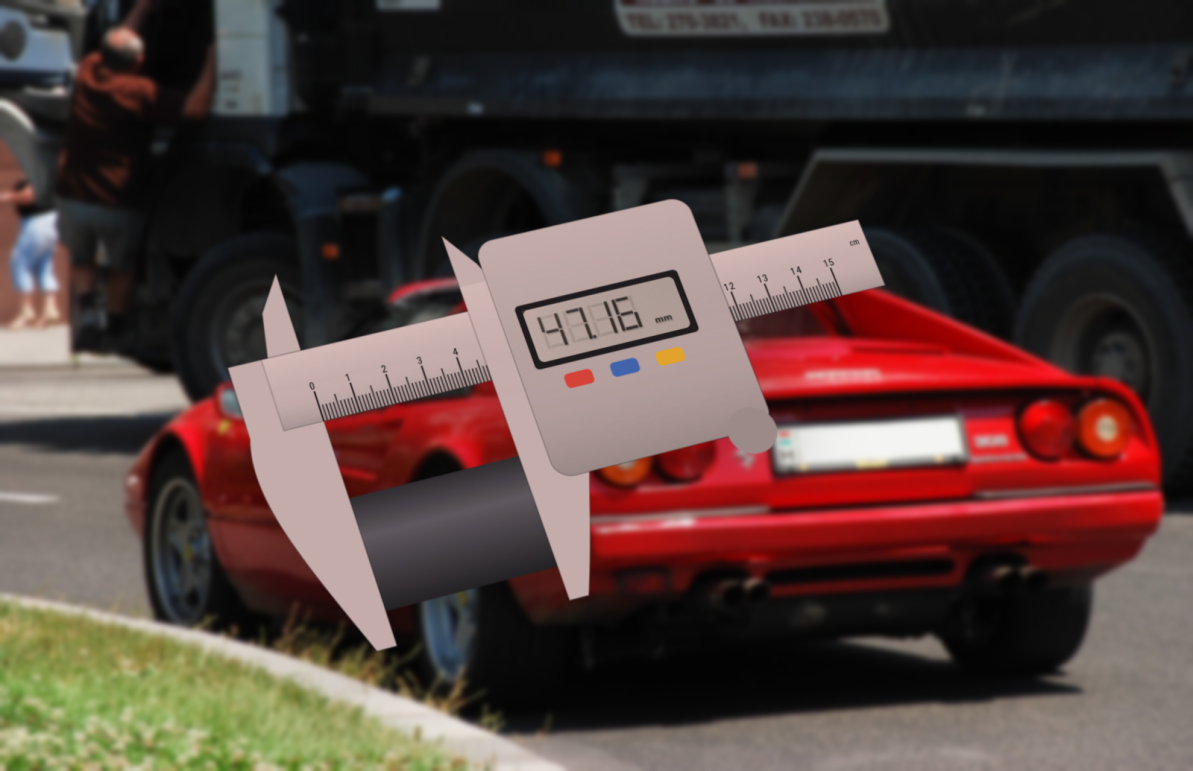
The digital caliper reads 47.16 mm
